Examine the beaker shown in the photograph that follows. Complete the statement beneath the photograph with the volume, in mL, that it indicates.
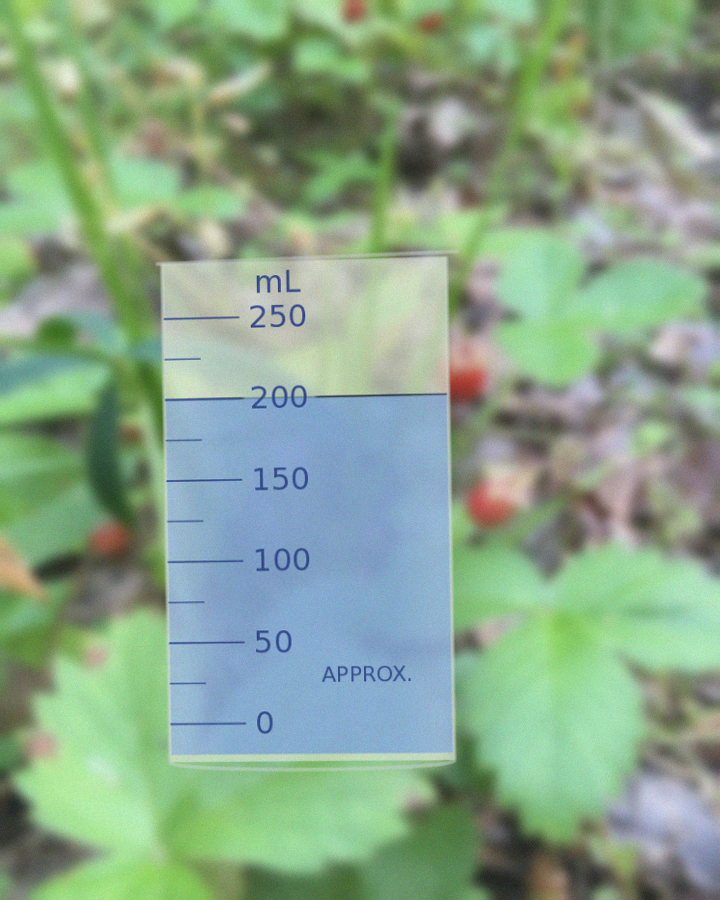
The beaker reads 200 mL
